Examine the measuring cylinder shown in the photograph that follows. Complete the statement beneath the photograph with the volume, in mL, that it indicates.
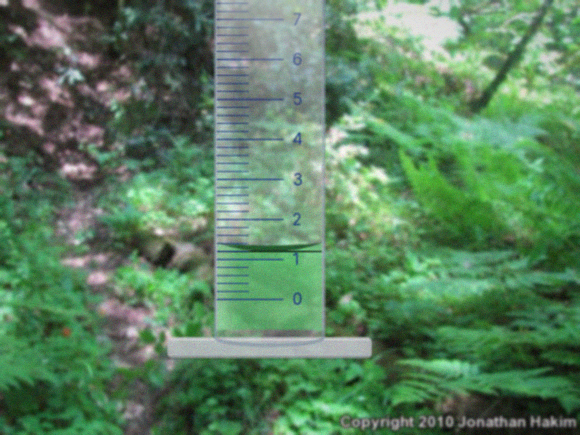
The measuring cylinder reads 1.2 mL
